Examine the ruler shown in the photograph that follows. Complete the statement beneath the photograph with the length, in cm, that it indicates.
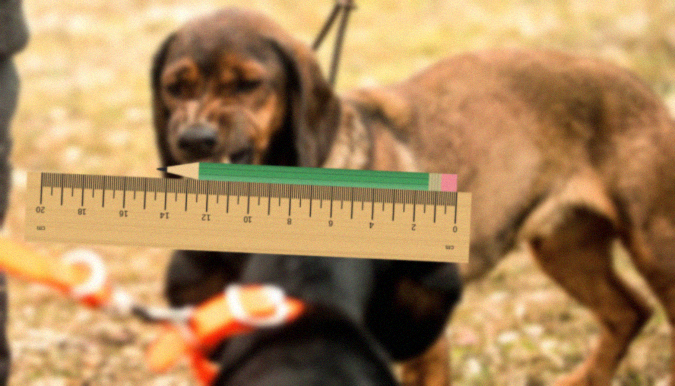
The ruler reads 14.5 cm
